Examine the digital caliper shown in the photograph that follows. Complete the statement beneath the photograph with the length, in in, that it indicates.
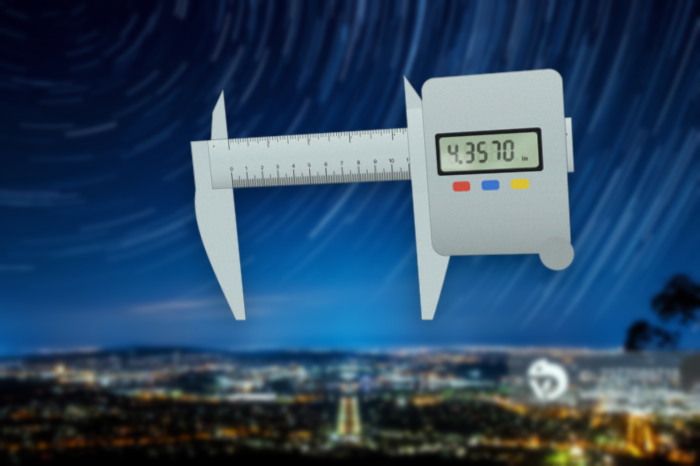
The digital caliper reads 4.3570 in
